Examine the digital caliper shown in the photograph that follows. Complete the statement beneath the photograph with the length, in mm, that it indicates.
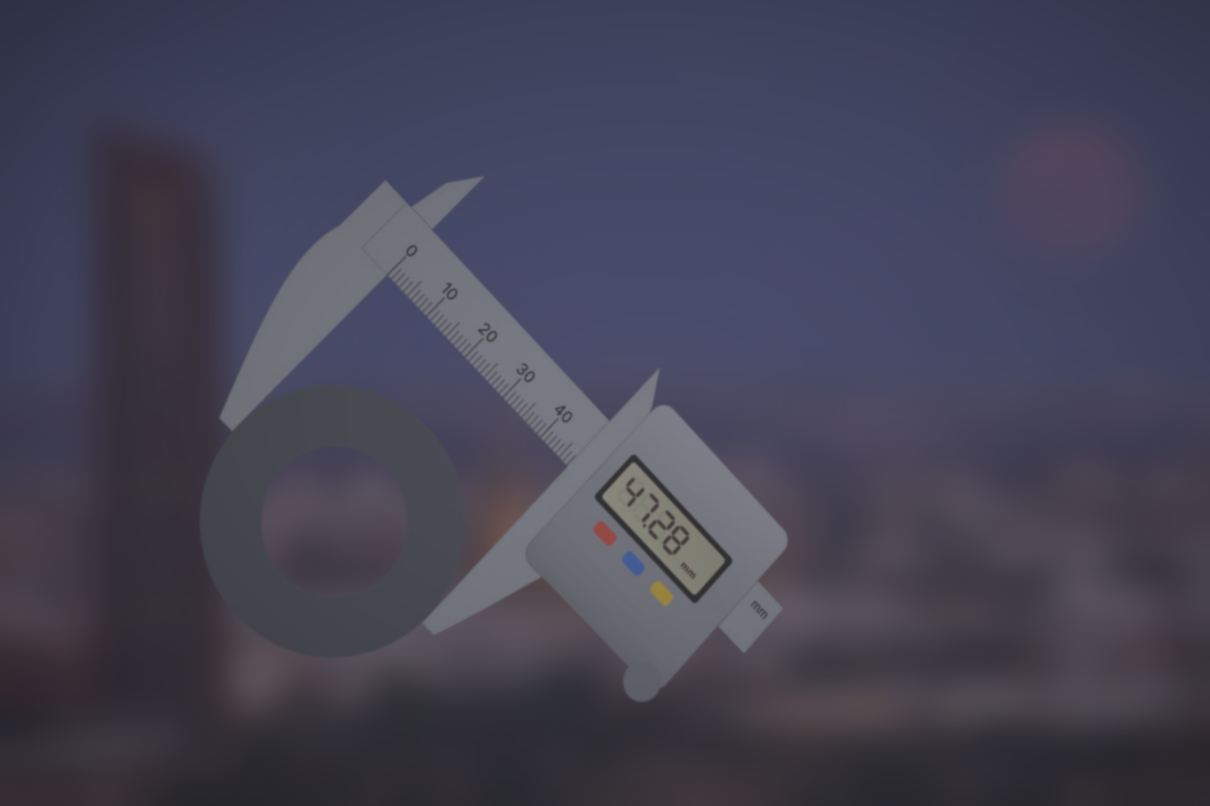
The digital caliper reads 47.28 mm
